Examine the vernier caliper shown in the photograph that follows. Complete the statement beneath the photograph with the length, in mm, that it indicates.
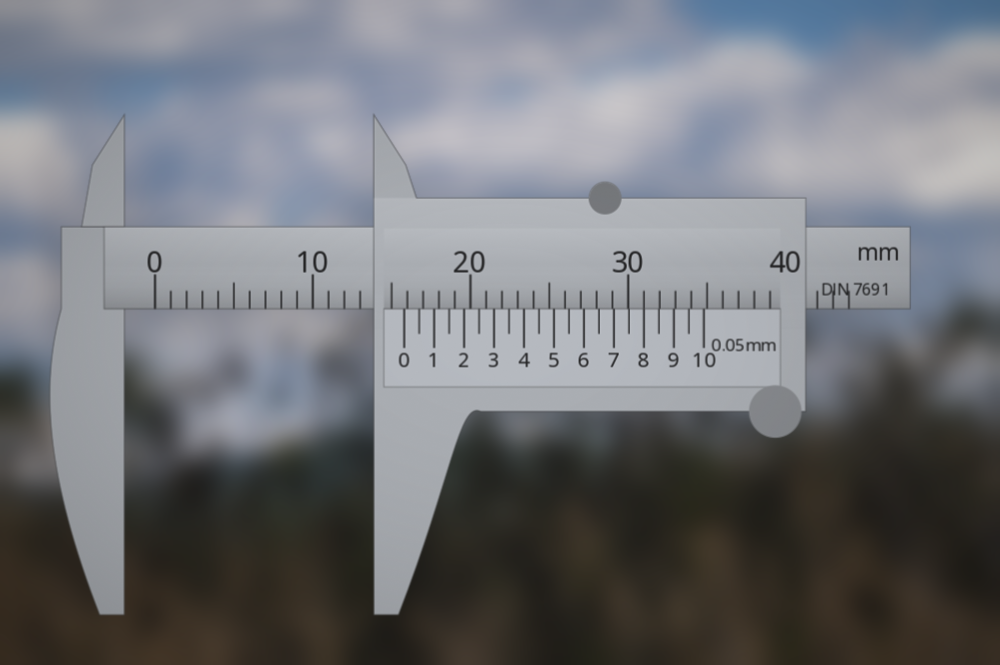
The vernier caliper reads 15.8 mm
